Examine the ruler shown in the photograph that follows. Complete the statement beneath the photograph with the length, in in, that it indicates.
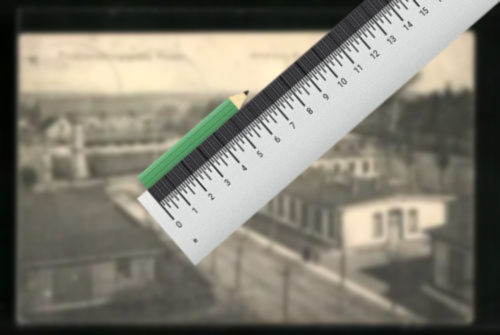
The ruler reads 6.5 in
